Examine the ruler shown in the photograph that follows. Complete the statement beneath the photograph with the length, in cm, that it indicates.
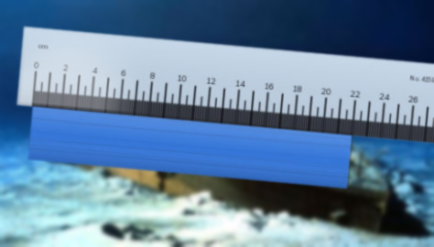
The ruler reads 22 cm
